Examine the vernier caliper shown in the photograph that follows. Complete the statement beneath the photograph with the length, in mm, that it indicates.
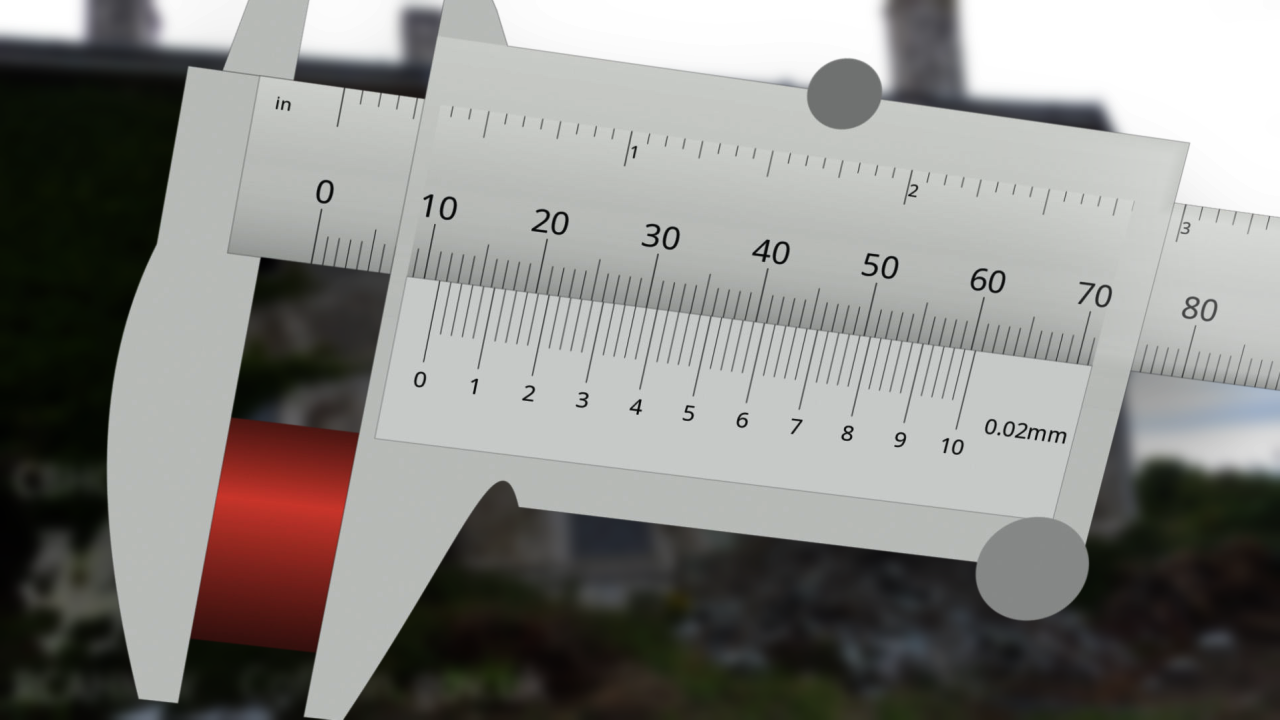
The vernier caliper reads 11.4 mm
